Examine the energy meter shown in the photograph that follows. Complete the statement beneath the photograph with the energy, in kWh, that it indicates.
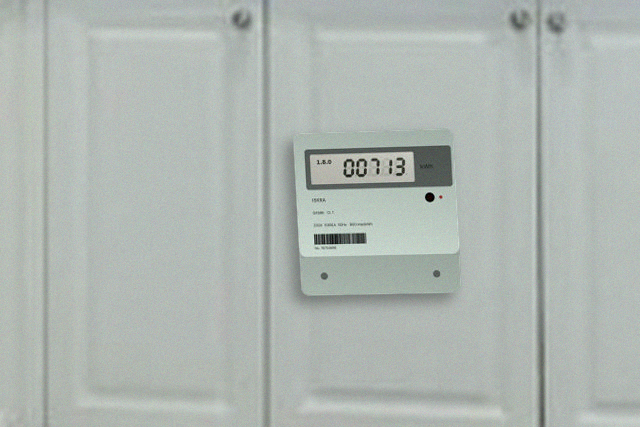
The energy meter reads 713 kWh
